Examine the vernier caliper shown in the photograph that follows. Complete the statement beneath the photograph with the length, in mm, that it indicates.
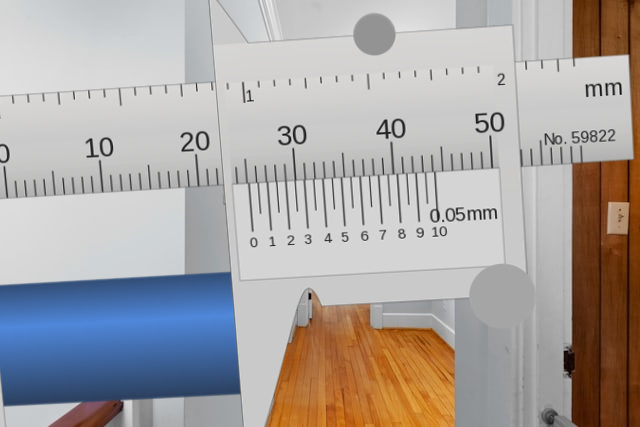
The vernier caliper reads 25.2 mm
